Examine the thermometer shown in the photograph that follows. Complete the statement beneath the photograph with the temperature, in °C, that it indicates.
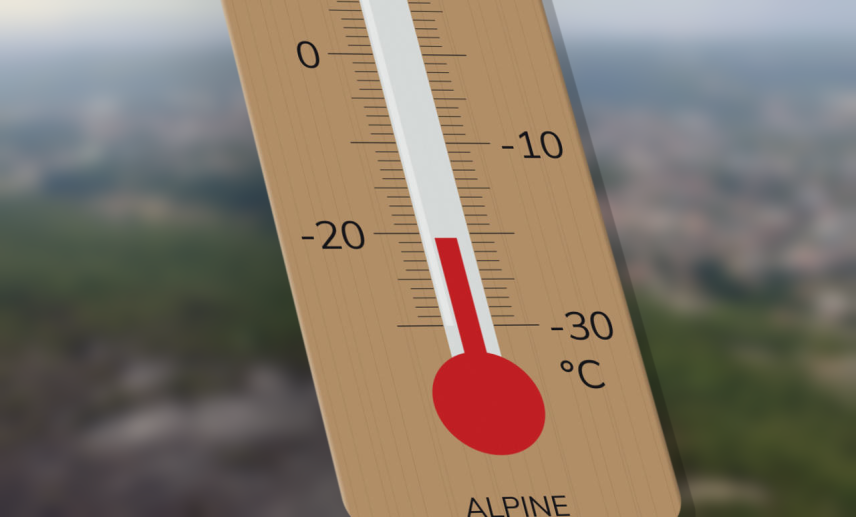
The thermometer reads -20.5 °C
